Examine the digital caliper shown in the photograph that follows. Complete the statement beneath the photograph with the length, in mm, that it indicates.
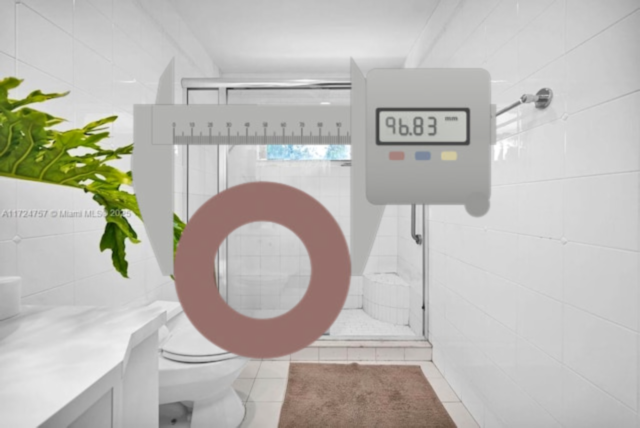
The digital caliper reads 96.83 mm
